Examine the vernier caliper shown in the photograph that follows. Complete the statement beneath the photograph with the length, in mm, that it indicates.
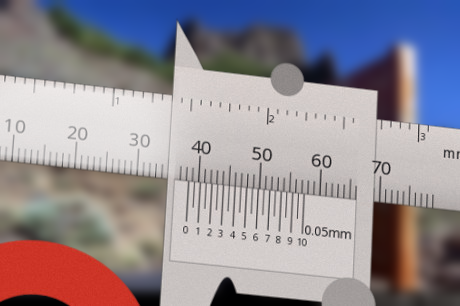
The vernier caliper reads 38.4 mm
